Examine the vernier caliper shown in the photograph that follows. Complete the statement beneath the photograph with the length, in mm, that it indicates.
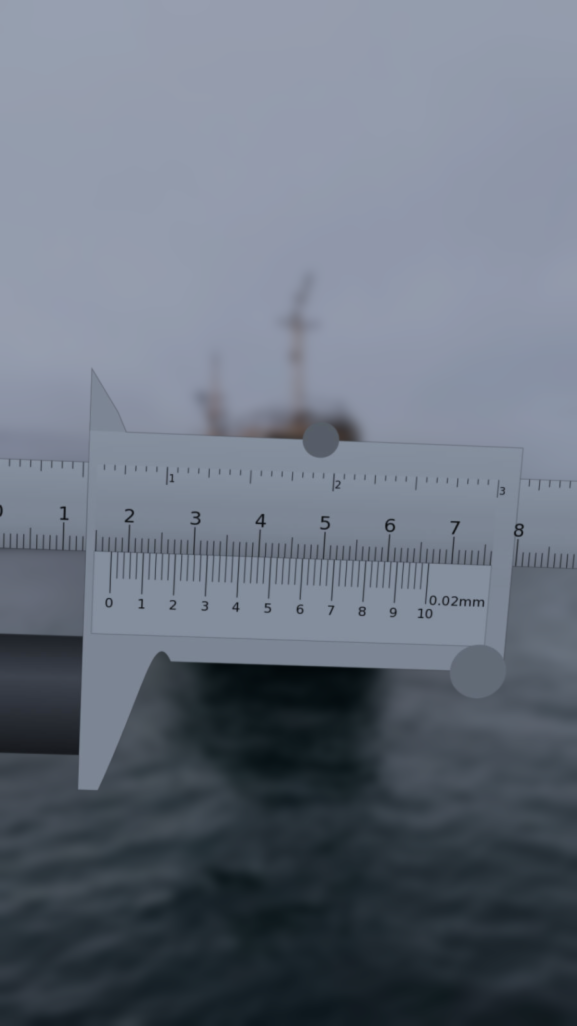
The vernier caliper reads 17.4 mm
